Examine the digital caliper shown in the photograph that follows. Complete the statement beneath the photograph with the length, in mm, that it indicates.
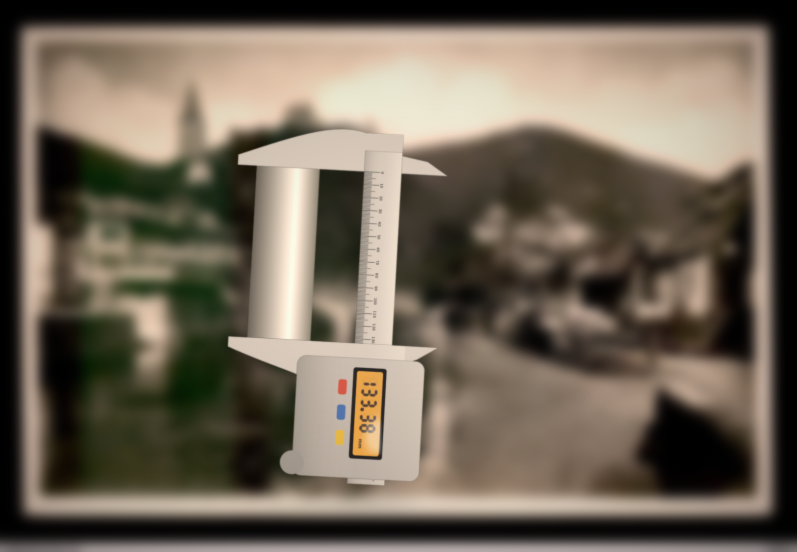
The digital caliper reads 133.38 mm
